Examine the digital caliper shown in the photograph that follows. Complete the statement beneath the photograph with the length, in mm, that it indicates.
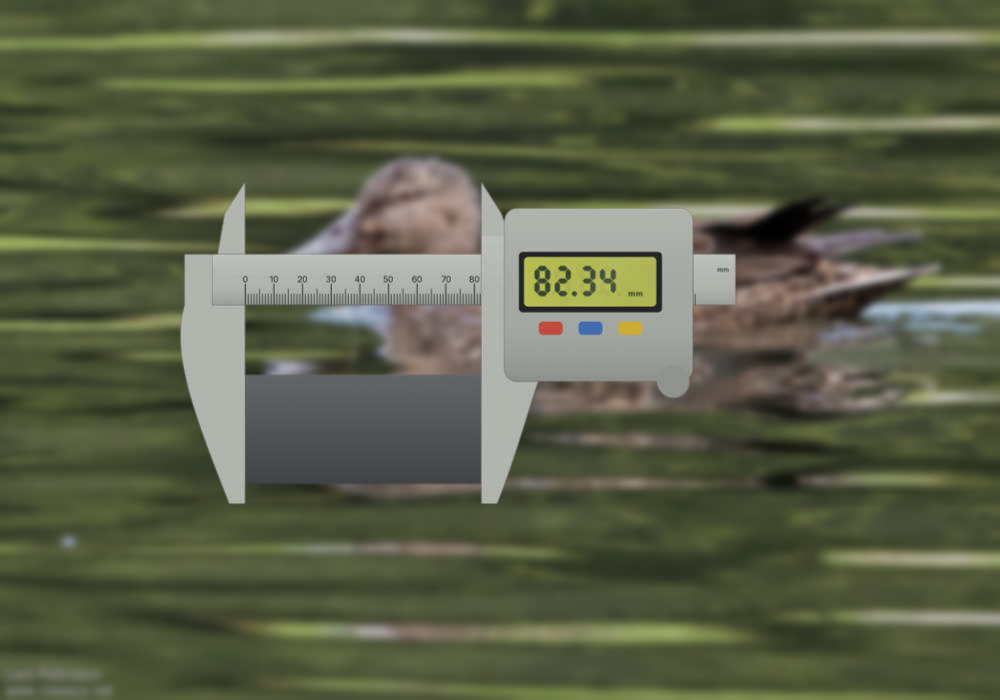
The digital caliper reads 82.34 mm
